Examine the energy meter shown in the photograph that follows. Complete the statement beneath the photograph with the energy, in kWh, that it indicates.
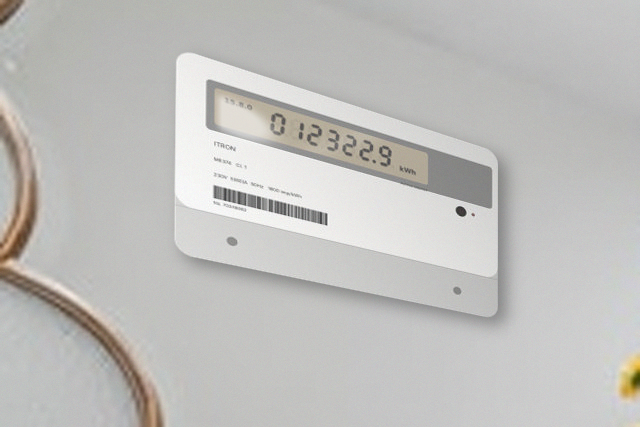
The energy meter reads 12322.9 kWh
